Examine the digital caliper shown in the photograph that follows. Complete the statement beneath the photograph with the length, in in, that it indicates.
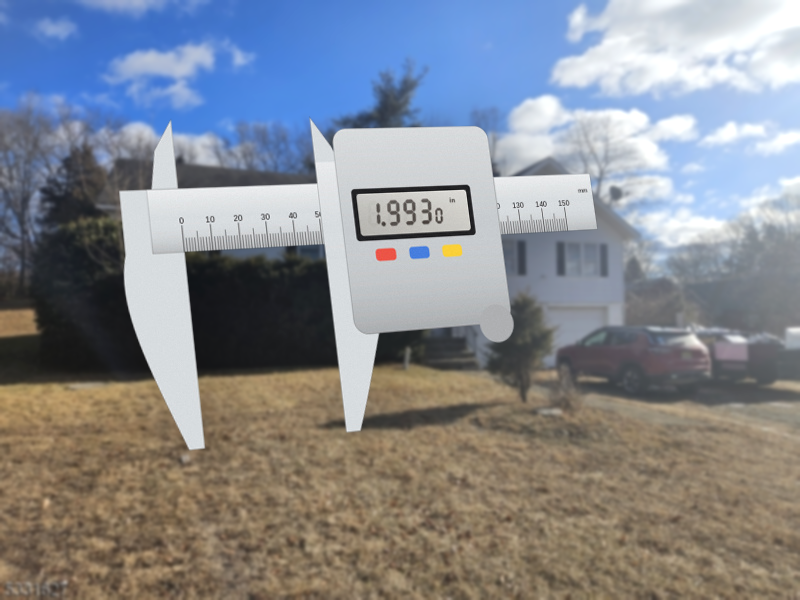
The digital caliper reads 1.9930 in
